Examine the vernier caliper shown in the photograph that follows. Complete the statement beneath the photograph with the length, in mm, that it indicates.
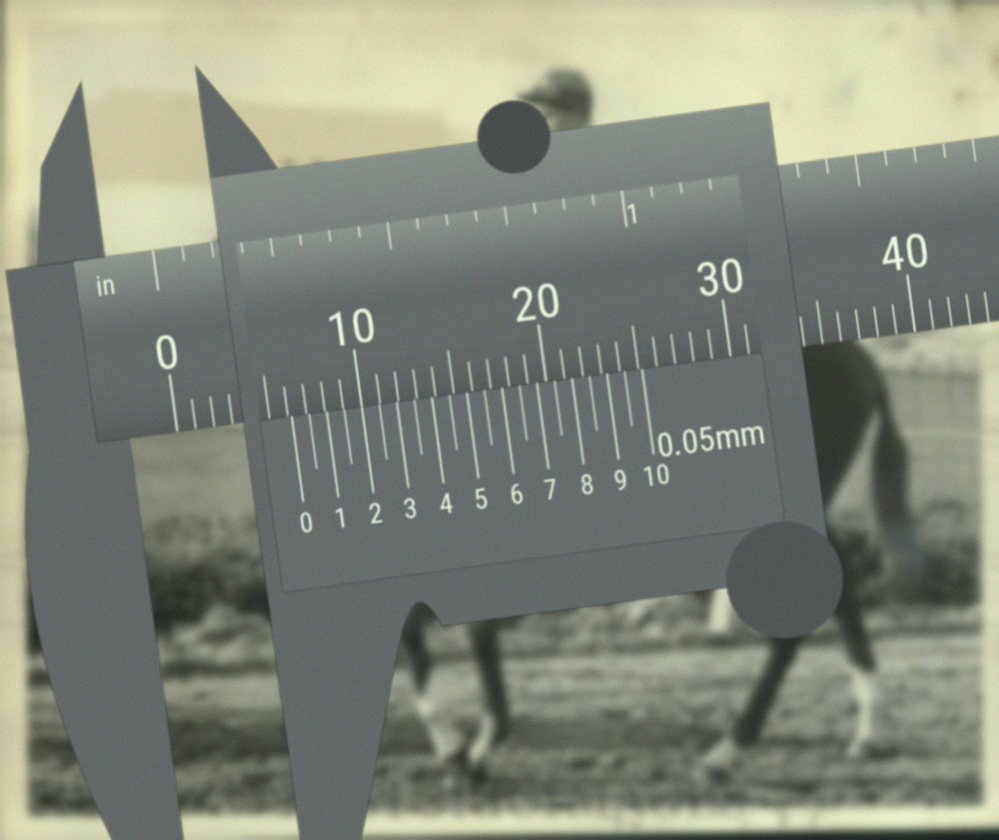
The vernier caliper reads 6.2 mm
